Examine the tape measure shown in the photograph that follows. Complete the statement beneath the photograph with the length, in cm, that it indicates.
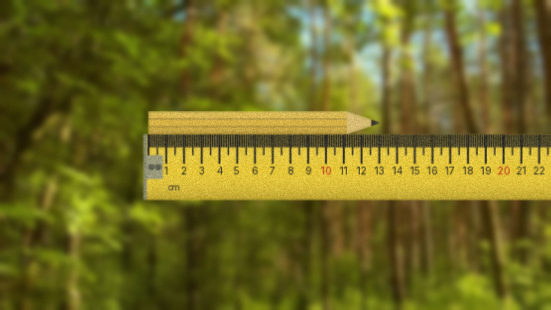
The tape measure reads 13 cm
